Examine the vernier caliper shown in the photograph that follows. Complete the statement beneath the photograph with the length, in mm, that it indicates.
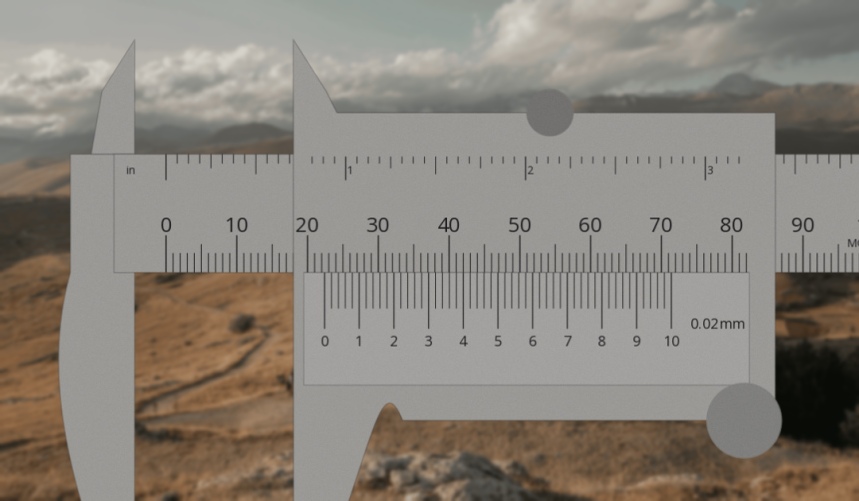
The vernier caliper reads 22.4 mm
